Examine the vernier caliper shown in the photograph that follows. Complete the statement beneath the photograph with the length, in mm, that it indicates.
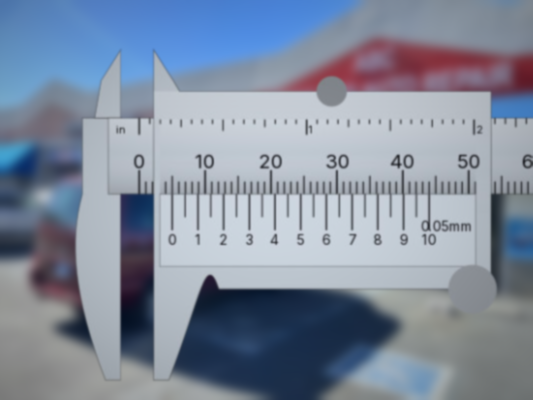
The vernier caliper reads 5.0 mm
